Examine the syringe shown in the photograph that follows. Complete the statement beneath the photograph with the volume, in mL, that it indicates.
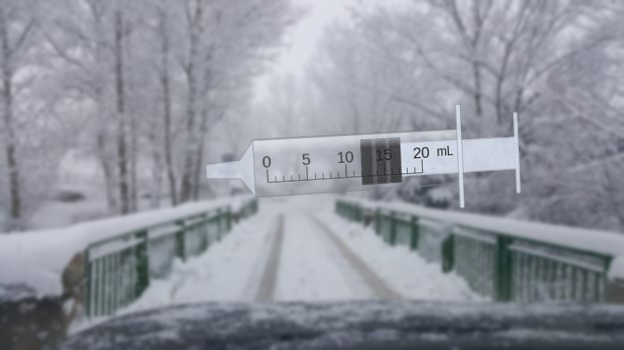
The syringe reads 12 mL
